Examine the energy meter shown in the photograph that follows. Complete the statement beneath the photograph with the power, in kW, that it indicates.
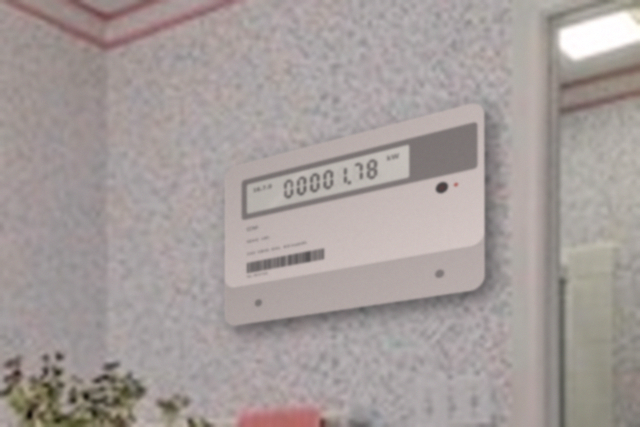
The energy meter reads 1.78 kW
